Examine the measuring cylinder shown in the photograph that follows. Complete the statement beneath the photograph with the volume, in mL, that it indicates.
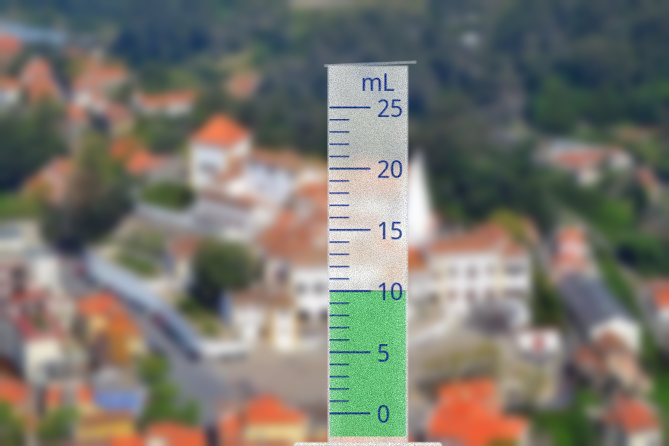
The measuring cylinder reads 10 mL
